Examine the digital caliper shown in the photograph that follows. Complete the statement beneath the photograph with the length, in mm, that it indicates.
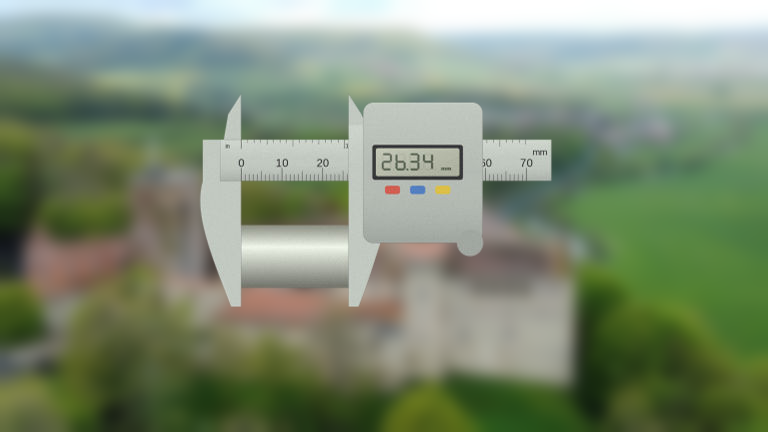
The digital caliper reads 26.34 mm
